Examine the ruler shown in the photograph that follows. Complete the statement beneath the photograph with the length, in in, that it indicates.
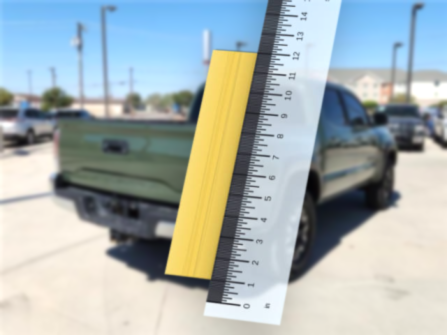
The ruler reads 11 in
